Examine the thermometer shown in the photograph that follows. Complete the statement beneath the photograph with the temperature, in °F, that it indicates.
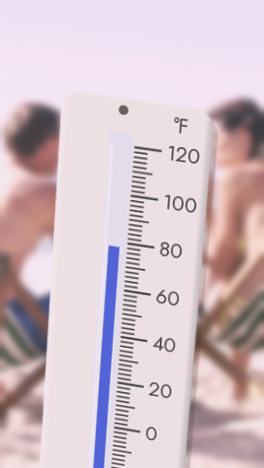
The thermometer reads 78 °F
